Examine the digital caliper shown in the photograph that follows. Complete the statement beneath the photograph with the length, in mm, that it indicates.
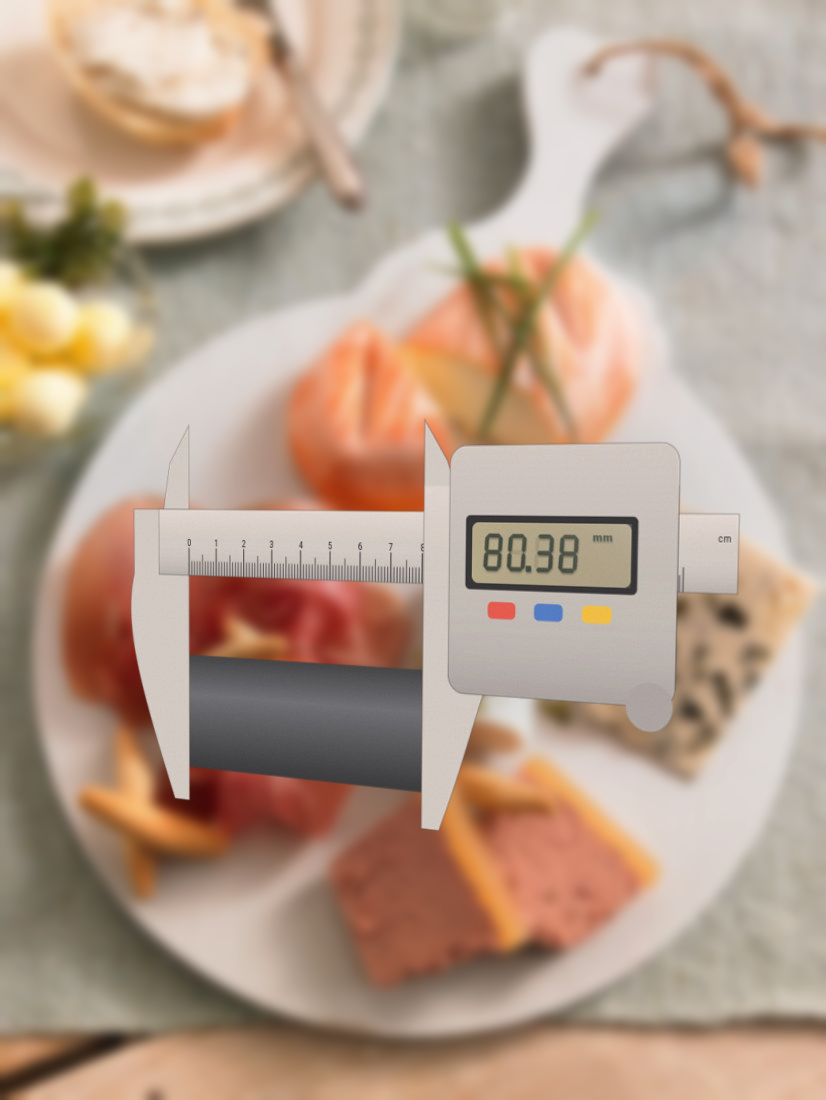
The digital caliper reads 80.38 mm
